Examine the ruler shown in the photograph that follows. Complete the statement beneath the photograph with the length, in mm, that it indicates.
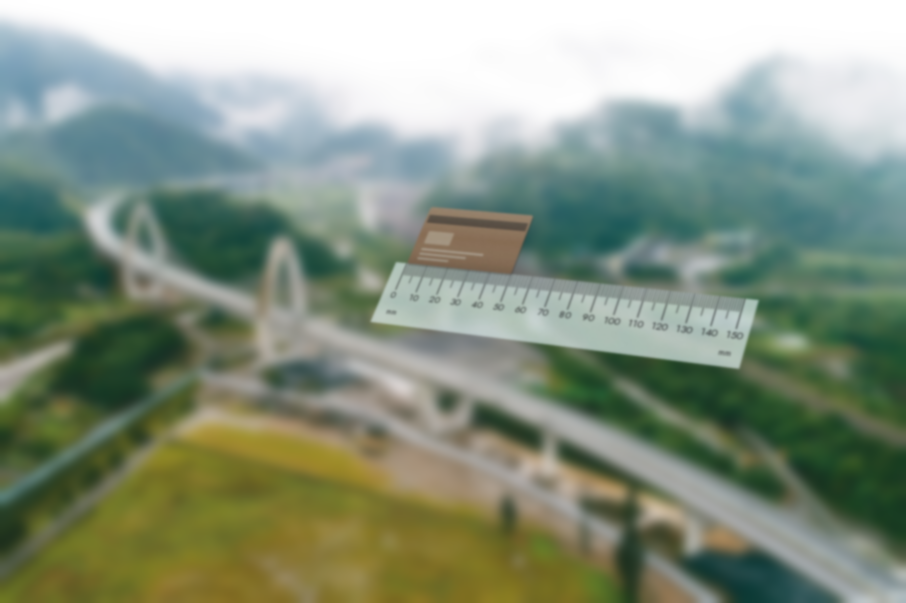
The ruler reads 50 mm
